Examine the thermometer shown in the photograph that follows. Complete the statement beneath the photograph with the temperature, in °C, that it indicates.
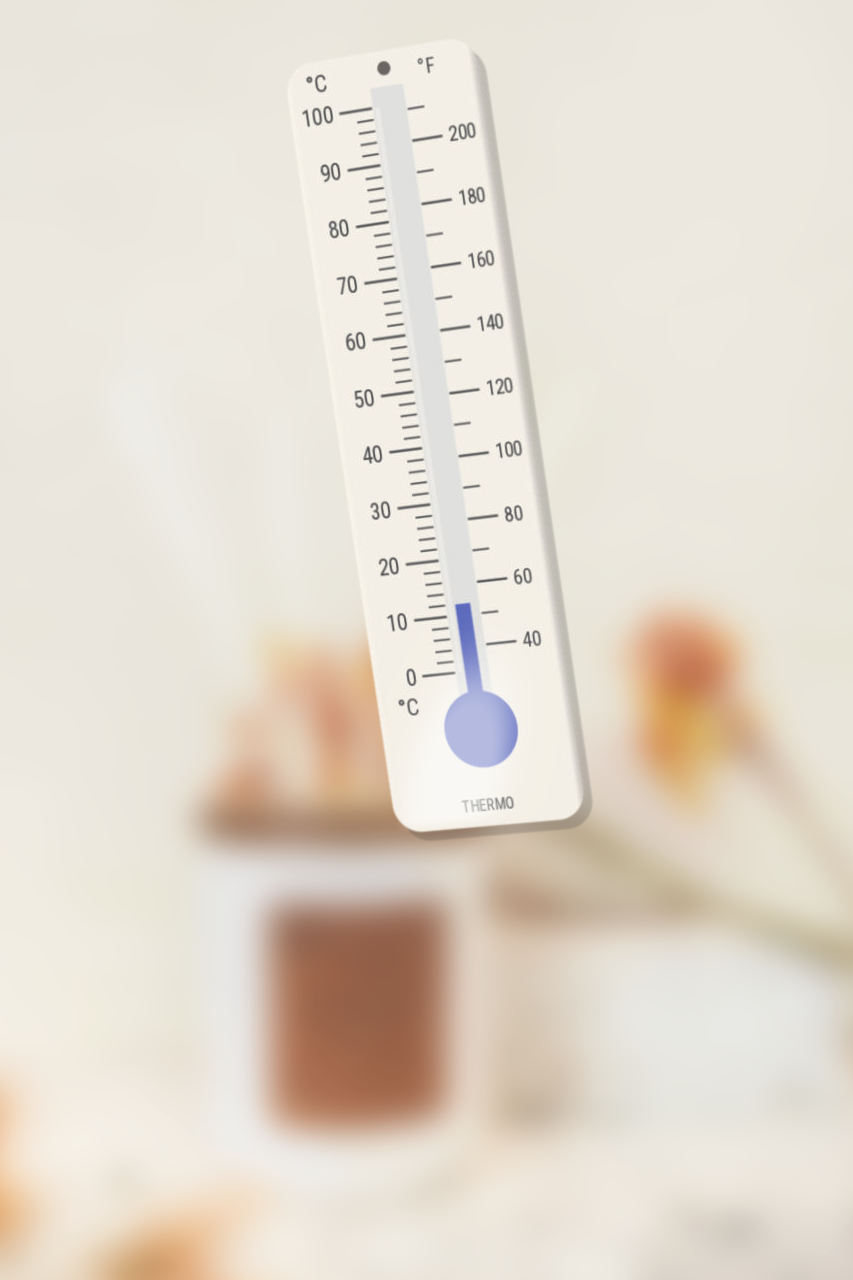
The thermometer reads 12 °C
